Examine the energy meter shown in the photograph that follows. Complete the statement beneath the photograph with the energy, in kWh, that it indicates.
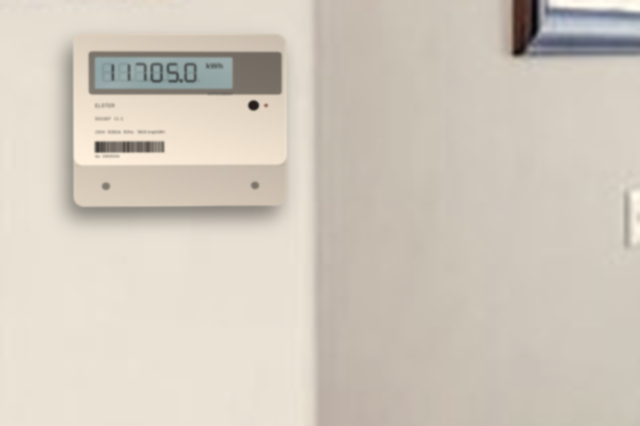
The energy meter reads 11705.0 kWh
